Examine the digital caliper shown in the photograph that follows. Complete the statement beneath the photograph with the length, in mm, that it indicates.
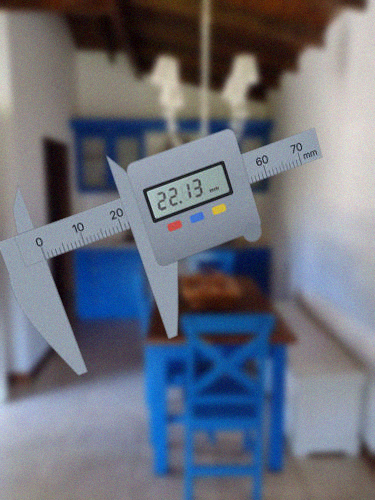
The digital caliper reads 22.13 mm
